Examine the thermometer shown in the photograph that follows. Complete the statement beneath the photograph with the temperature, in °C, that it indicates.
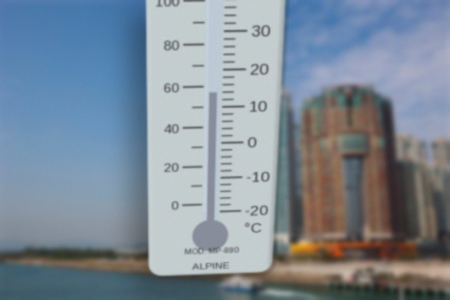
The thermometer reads 14 °C
